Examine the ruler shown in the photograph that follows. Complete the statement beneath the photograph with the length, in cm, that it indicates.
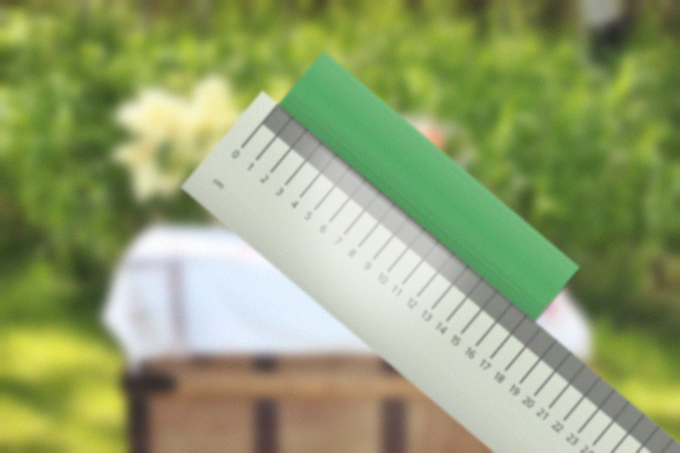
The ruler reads 17.5 cm
